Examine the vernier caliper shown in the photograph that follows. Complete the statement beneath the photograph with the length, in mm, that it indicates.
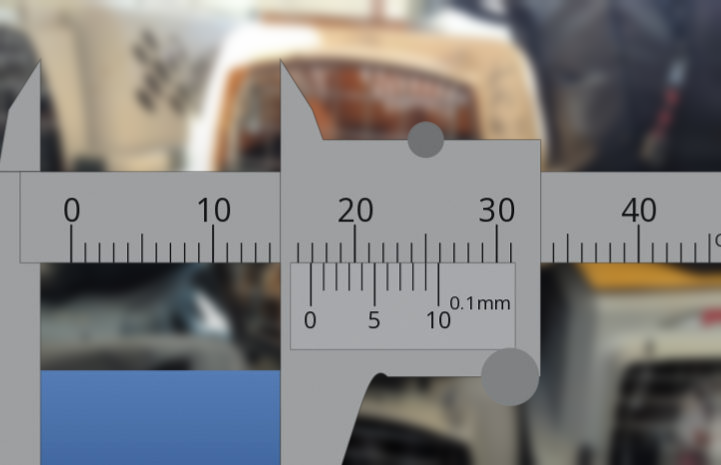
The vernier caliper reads 16.9 mm
